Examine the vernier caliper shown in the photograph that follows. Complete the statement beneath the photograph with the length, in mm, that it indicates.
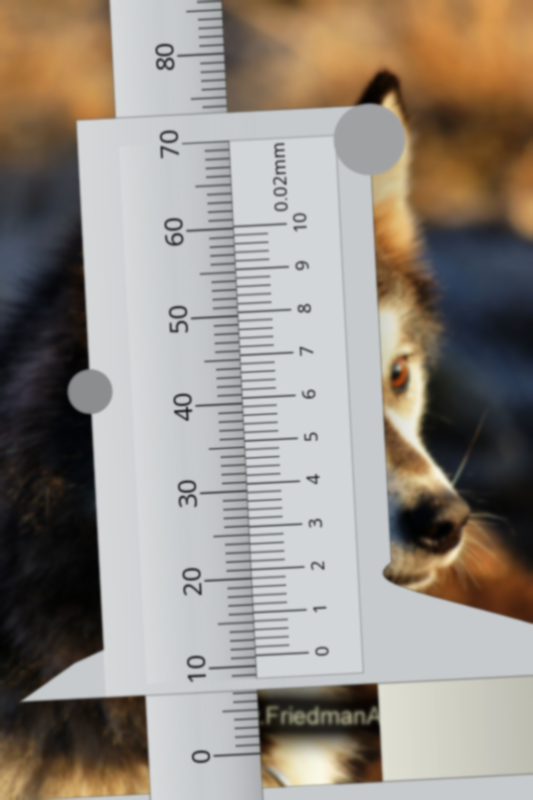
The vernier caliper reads 11.2 mm
